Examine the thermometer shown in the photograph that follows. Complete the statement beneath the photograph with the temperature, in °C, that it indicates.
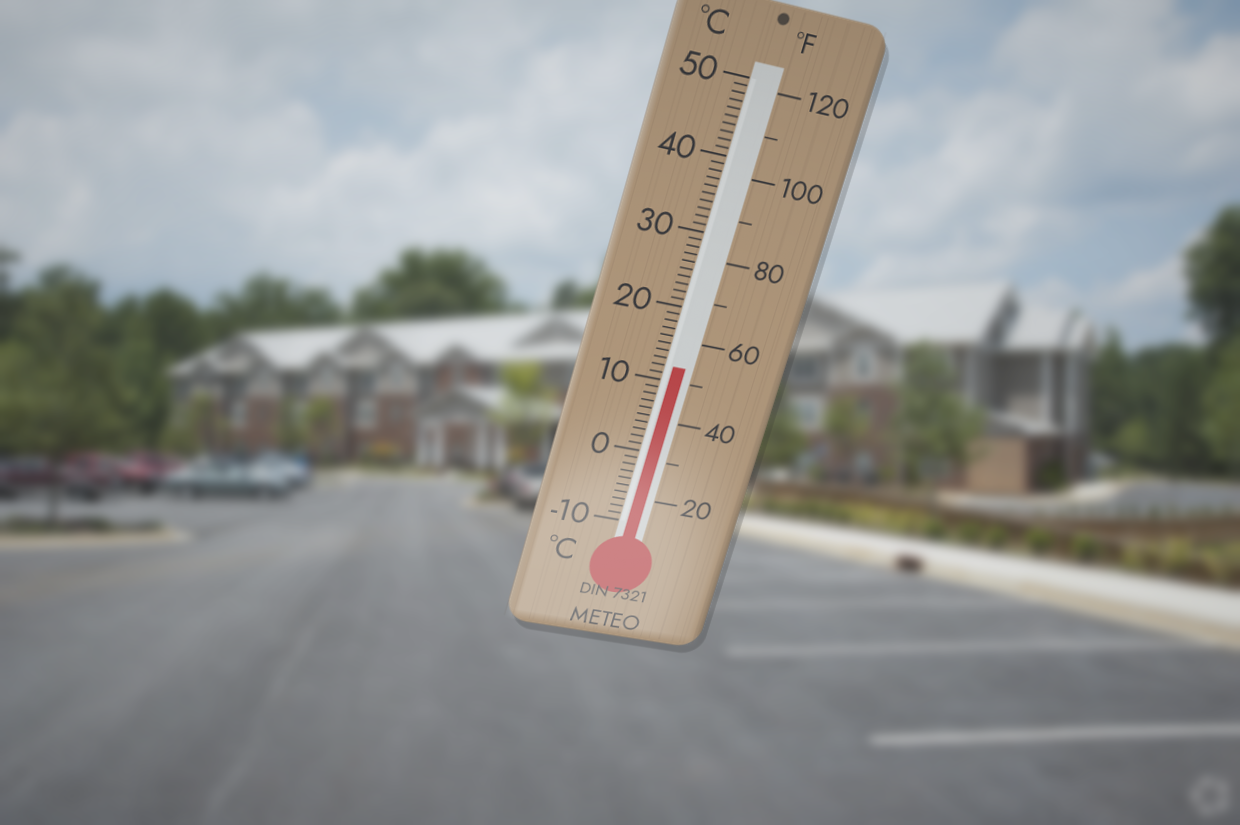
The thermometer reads 12 °C
